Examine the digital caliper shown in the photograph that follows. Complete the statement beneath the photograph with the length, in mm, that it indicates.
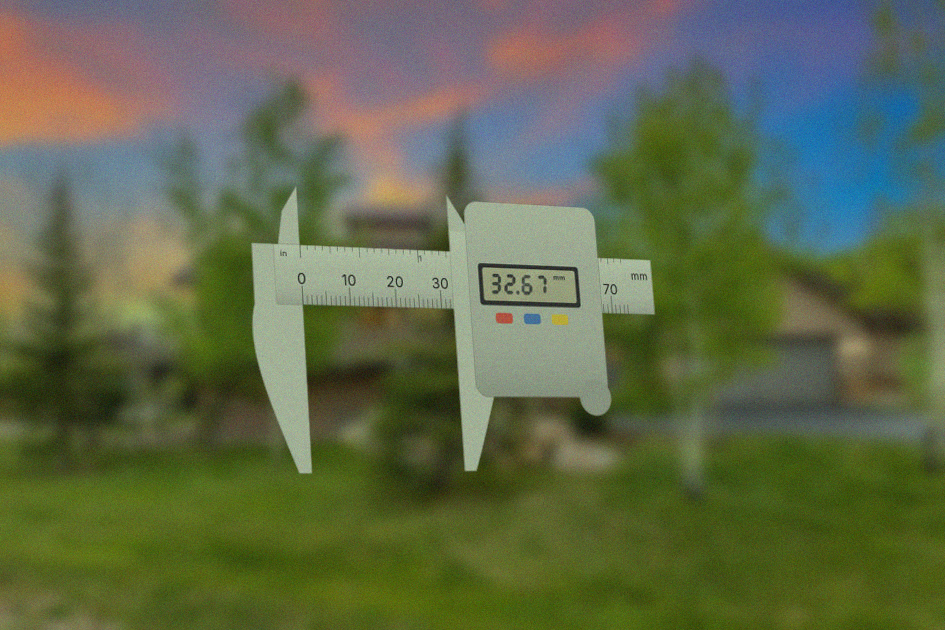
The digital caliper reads 32.67 mm
